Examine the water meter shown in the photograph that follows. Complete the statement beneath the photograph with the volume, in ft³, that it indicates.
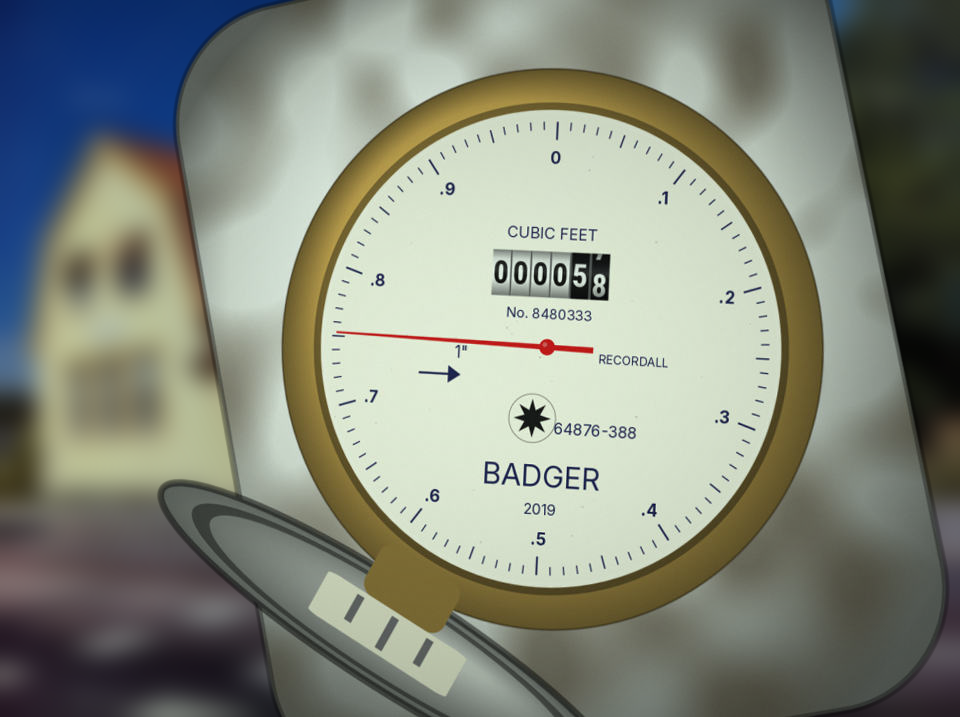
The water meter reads 57.75 ft³
